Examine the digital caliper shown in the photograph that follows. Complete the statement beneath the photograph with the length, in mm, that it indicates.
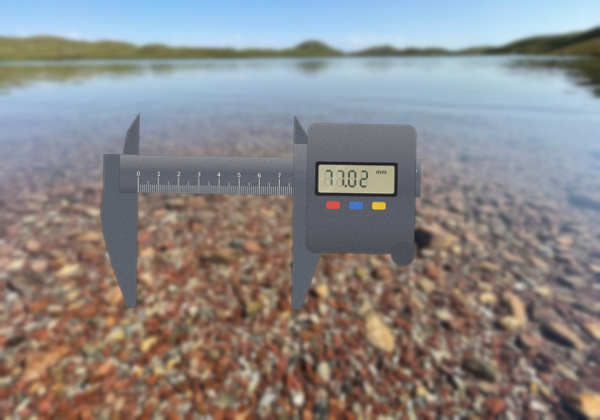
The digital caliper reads 77.02 mm
